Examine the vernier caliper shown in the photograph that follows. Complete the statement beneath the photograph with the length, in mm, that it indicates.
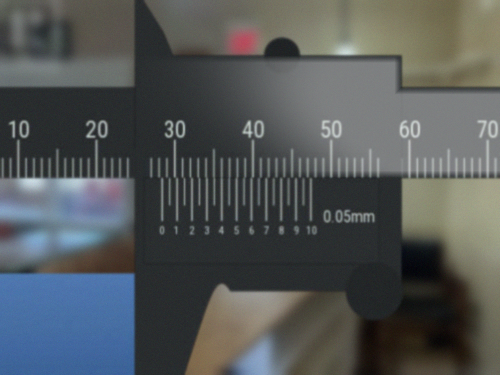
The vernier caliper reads 28.4 mm
